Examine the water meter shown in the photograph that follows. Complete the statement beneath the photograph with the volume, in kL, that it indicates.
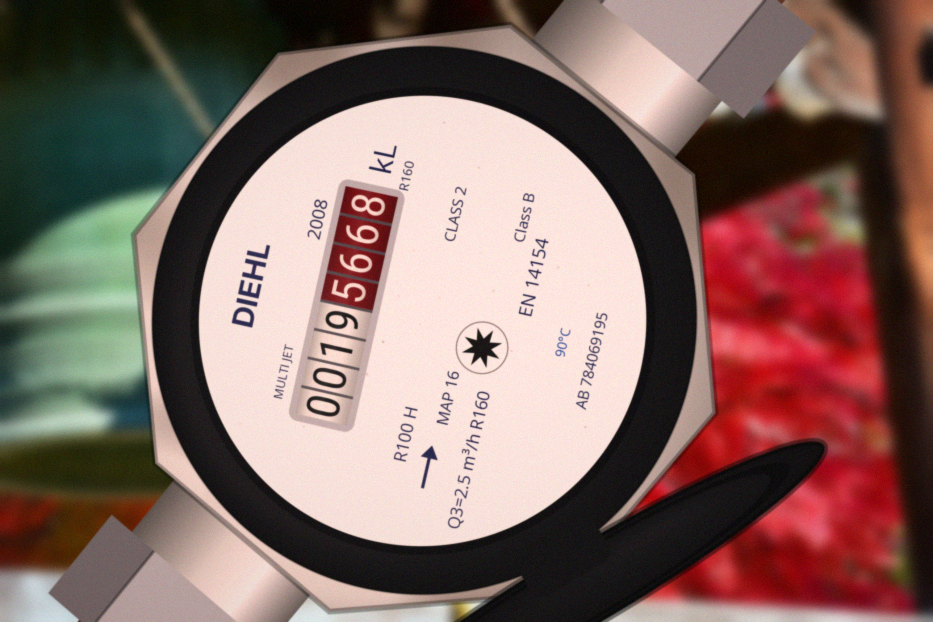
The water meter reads 19.5668 kL
